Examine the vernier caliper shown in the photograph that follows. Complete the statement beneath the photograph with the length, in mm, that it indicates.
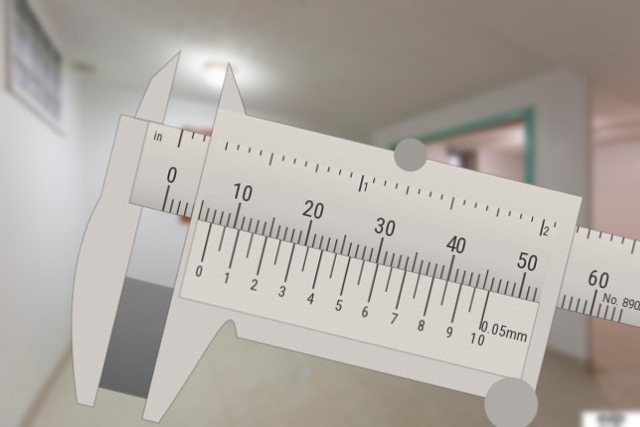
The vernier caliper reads 6.8 mm
